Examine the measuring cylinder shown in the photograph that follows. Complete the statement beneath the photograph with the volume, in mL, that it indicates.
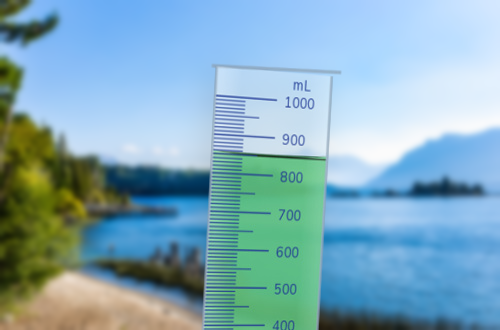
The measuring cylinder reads 850 mL
